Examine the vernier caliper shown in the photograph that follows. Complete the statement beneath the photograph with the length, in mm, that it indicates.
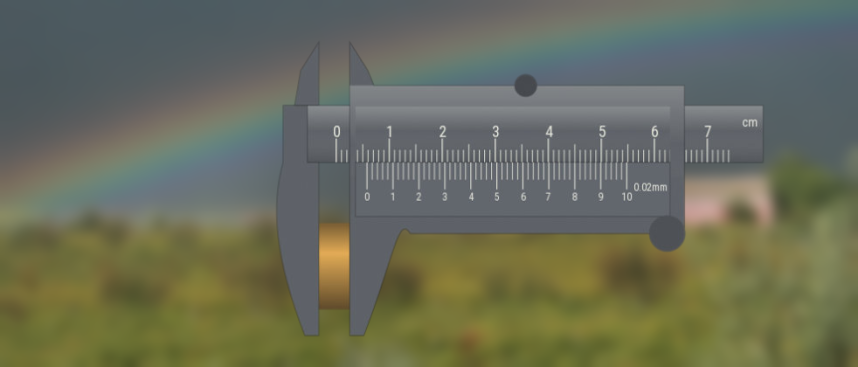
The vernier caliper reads 5.8 mm
